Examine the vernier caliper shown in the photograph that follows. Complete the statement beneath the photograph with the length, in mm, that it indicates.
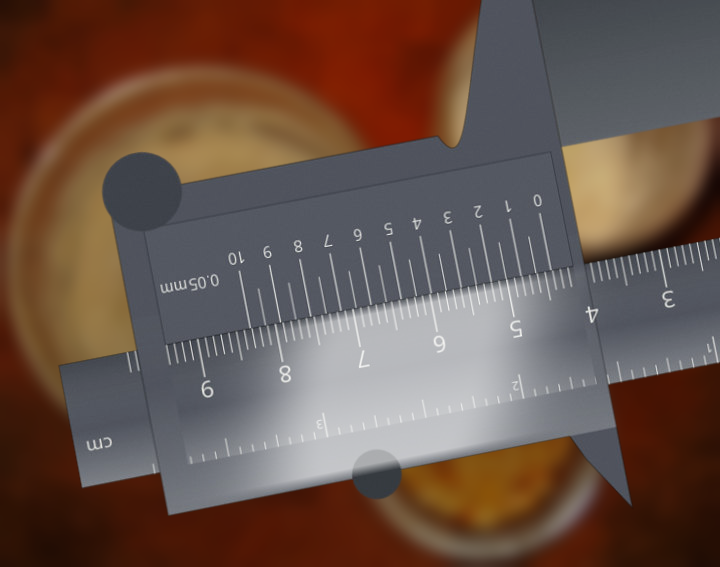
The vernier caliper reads 44.2 mm
